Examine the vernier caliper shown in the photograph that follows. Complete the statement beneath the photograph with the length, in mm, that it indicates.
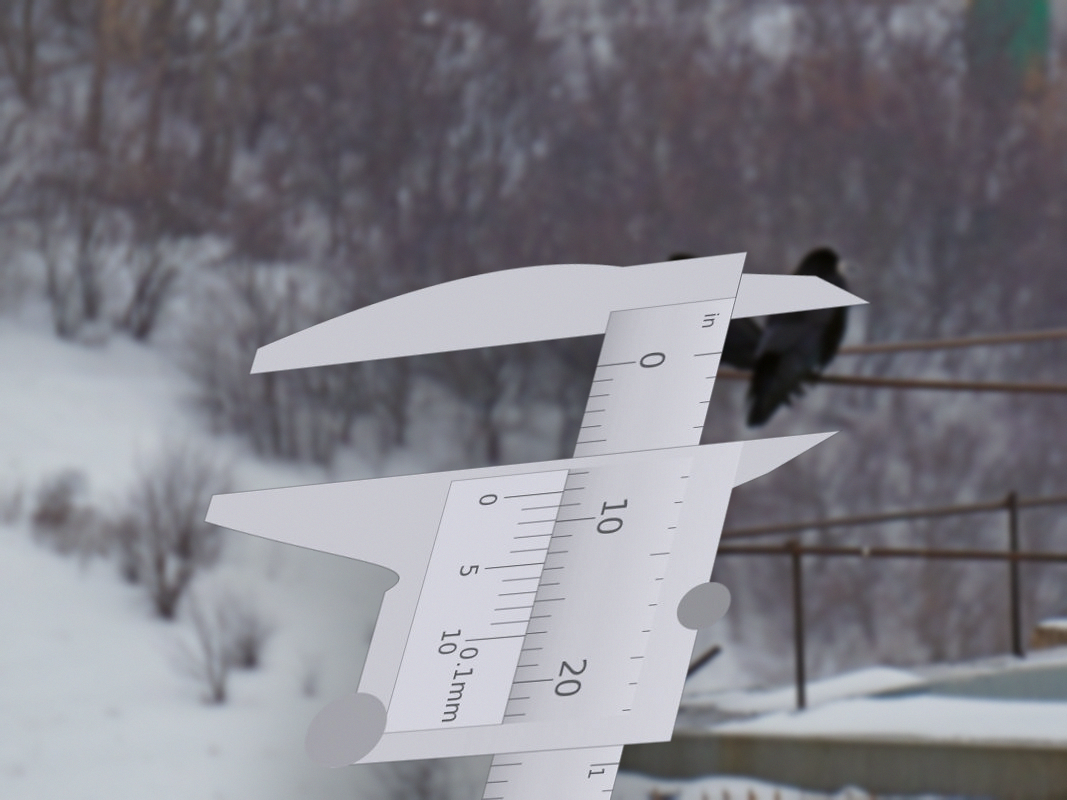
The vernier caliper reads 8.1 mm
